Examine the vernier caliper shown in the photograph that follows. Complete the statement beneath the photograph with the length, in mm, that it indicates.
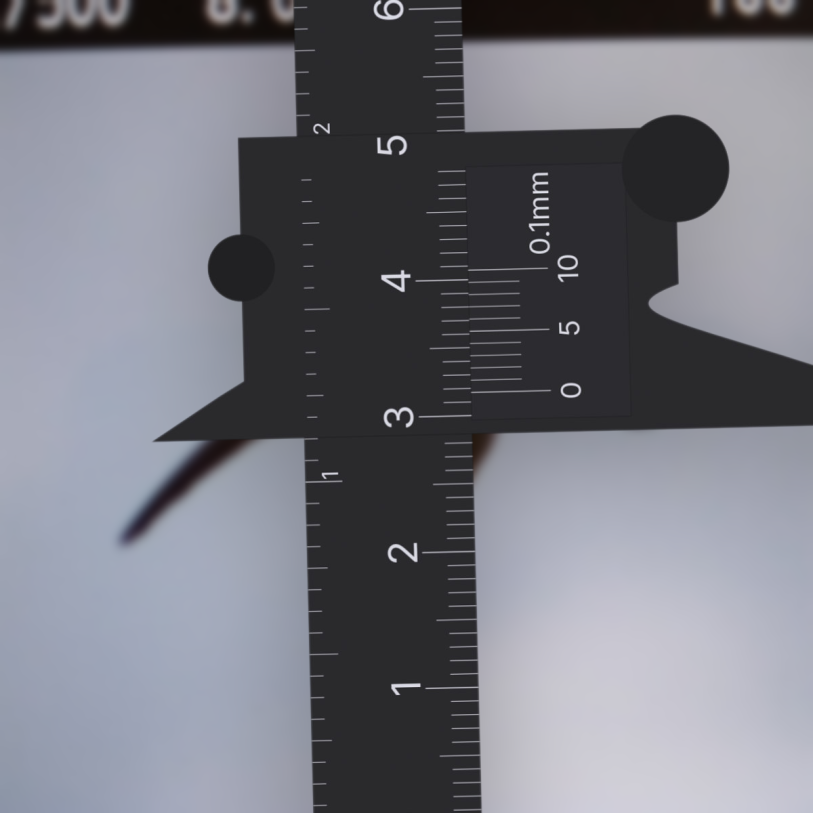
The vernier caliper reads 31.7 mm
